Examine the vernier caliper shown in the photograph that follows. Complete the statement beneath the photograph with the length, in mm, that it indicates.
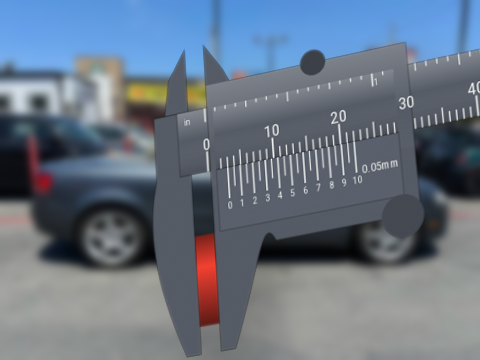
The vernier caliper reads 3.0 mm
